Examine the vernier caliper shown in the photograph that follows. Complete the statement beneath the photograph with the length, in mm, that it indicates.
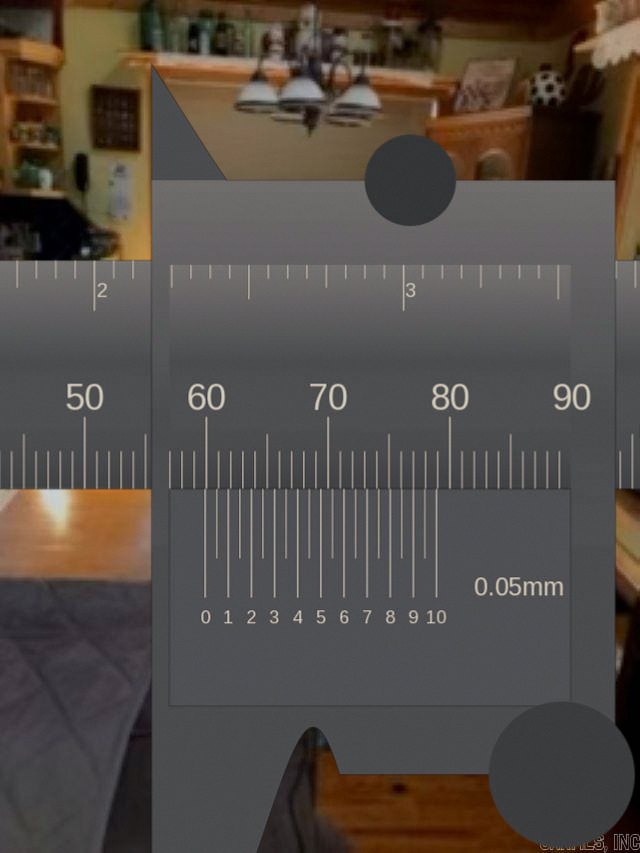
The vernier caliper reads 59.9 mm
